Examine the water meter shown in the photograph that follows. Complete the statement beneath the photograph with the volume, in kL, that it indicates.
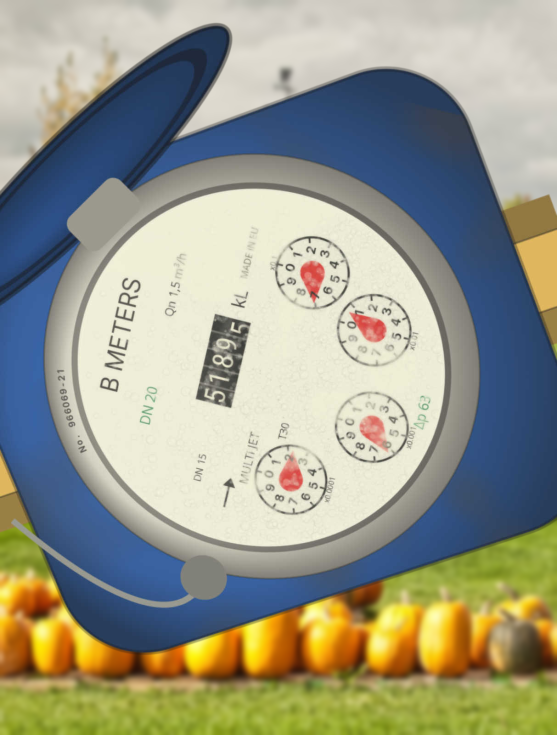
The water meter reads 51894.7062 kL
